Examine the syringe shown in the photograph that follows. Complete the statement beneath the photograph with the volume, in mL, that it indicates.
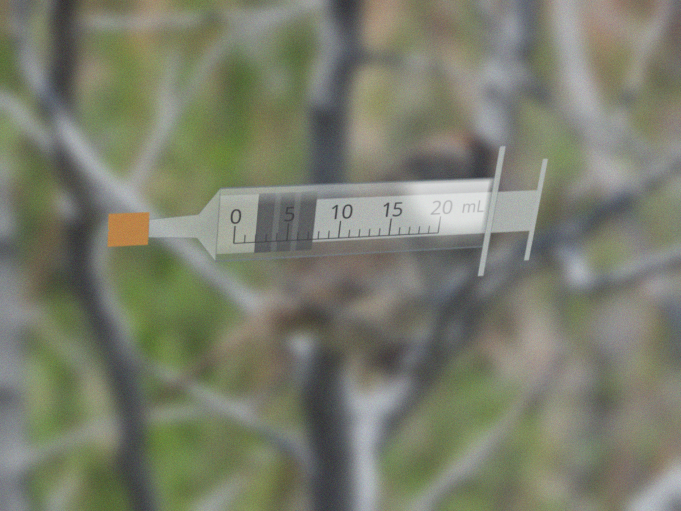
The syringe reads 2 mL
